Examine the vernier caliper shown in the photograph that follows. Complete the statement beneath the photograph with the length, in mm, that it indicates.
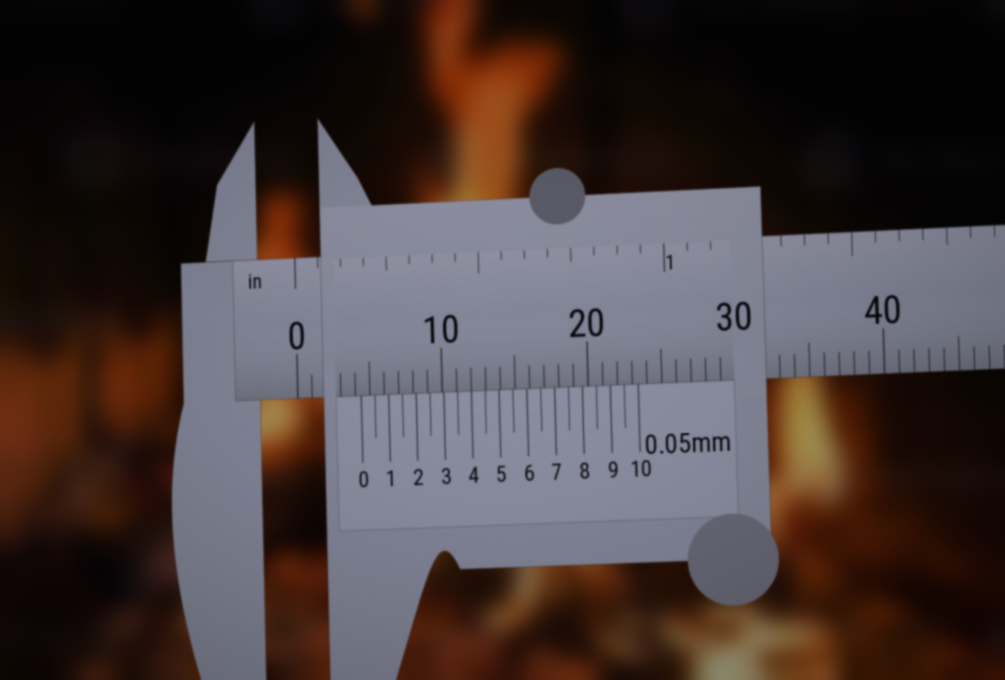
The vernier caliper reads 4.4 mm
